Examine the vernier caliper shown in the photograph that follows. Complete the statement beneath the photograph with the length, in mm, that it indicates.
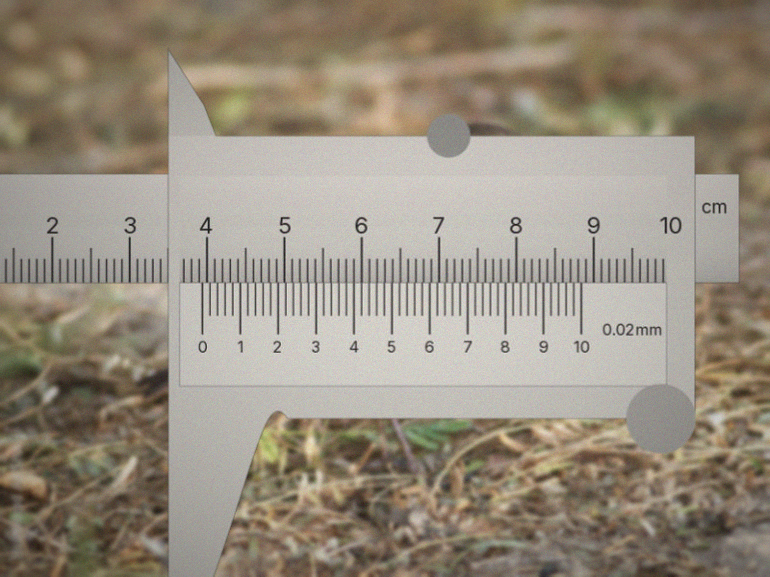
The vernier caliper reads 39.4 mm
